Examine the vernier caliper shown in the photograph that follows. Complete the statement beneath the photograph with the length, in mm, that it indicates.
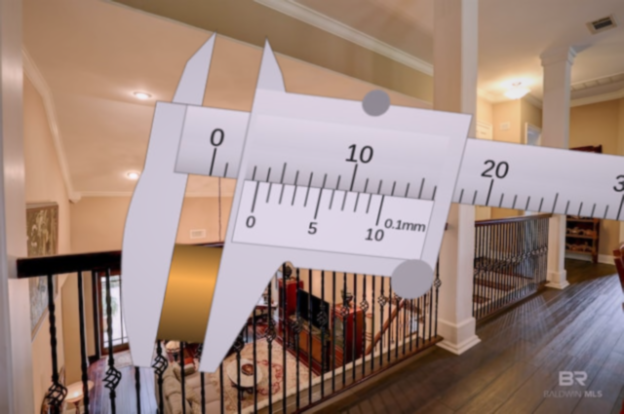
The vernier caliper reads 3.4 mm
